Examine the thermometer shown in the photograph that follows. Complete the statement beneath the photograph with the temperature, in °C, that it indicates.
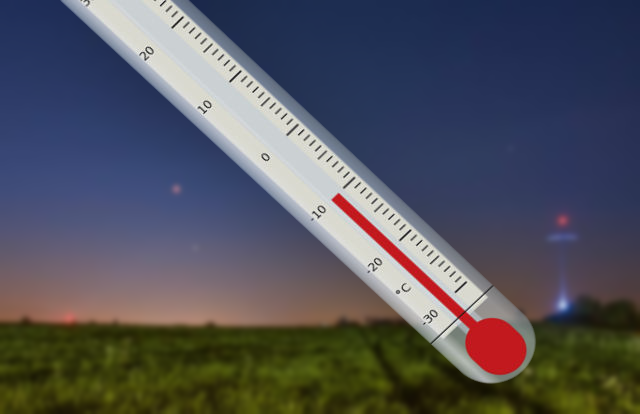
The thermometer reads -10 °C
